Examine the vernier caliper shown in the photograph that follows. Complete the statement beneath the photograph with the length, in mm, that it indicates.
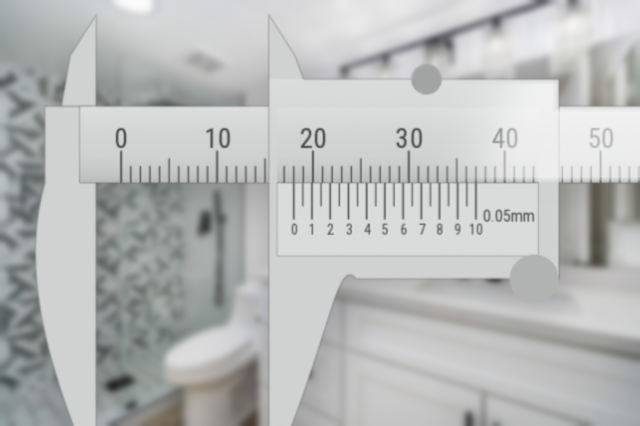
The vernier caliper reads 18.0 mm
